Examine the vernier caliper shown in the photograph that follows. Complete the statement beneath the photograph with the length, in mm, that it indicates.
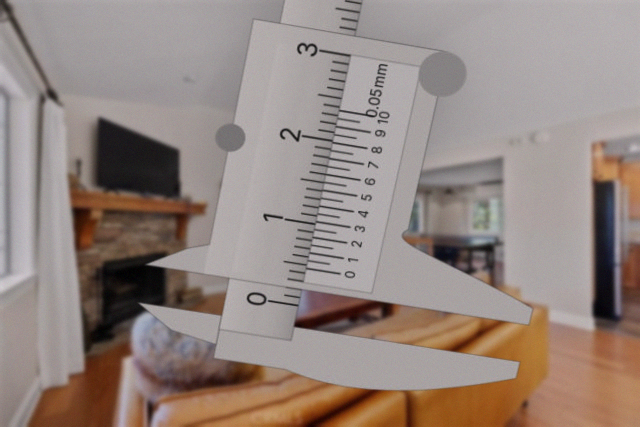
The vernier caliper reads 4.6 mm
